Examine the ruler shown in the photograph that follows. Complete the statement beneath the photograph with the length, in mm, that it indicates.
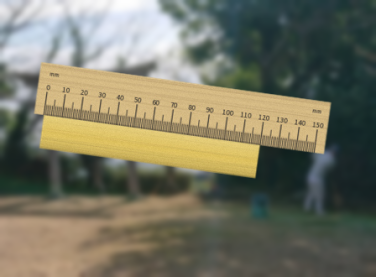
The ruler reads 120 mm
